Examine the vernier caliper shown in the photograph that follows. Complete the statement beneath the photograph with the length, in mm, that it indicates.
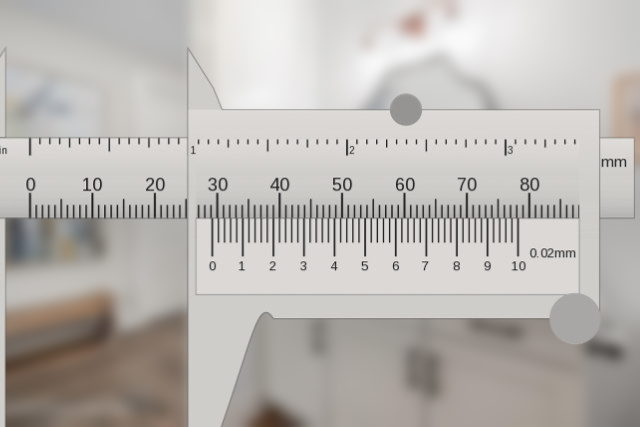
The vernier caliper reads 29.2 mm
